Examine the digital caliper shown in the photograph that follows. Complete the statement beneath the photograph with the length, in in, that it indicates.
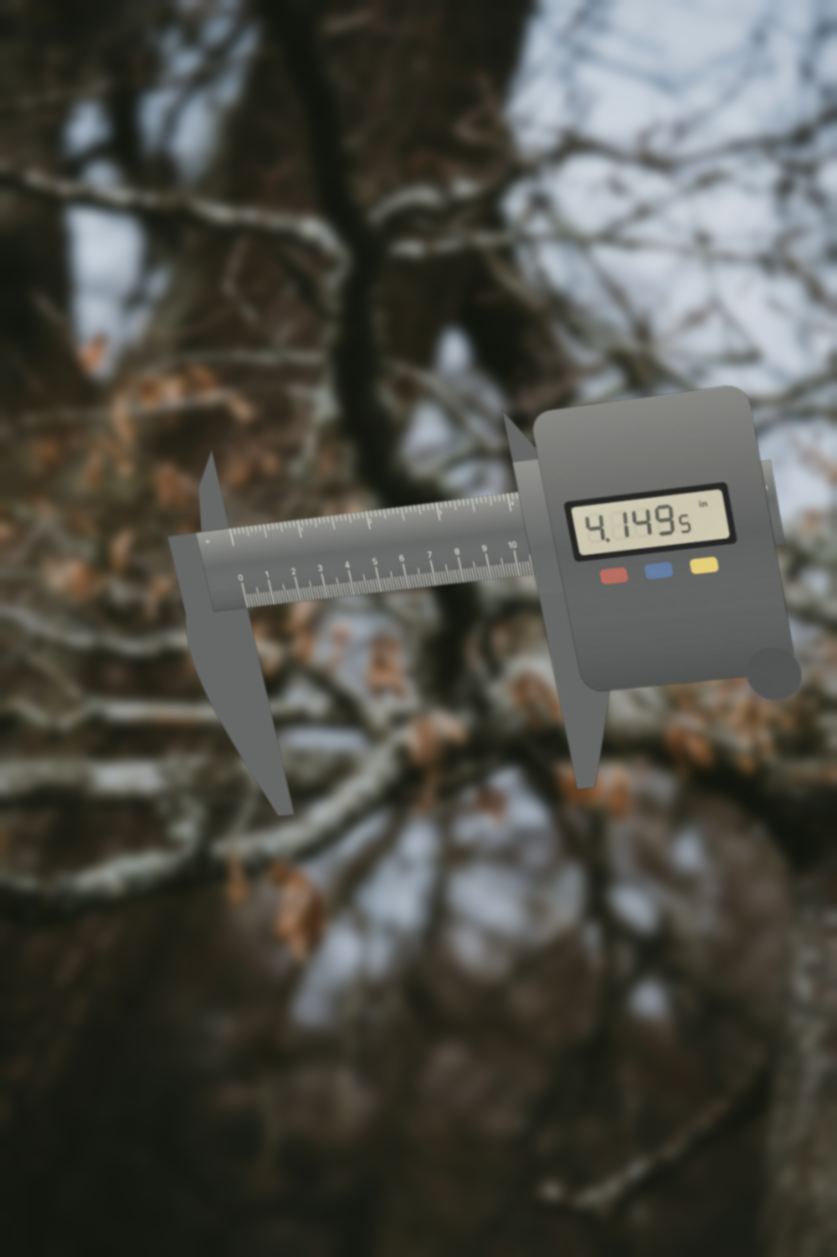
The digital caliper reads 4.1495 in
